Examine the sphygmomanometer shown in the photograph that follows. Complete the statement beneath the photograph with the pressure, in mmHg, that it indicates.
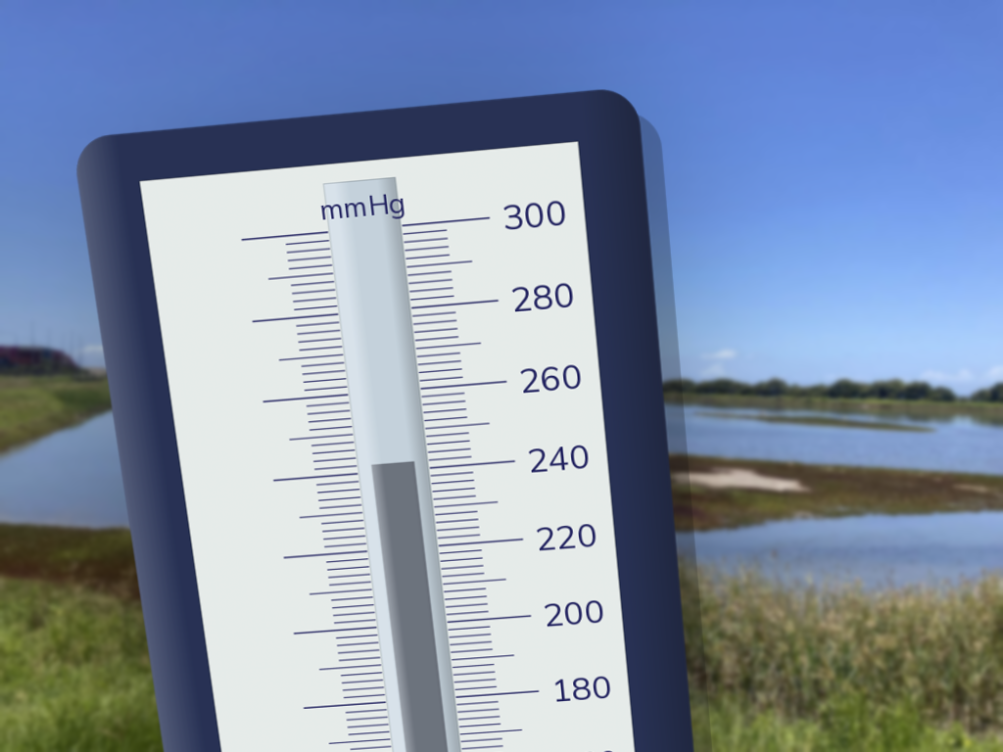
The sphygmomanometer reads 242 mmHg
